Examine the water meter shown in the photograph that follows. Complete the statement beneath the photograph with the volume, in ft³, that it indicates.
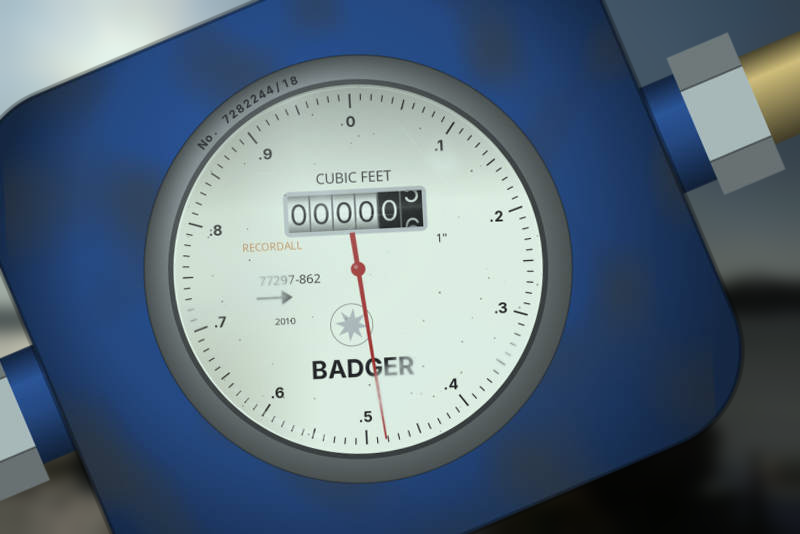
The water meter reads 5.48 ft³
